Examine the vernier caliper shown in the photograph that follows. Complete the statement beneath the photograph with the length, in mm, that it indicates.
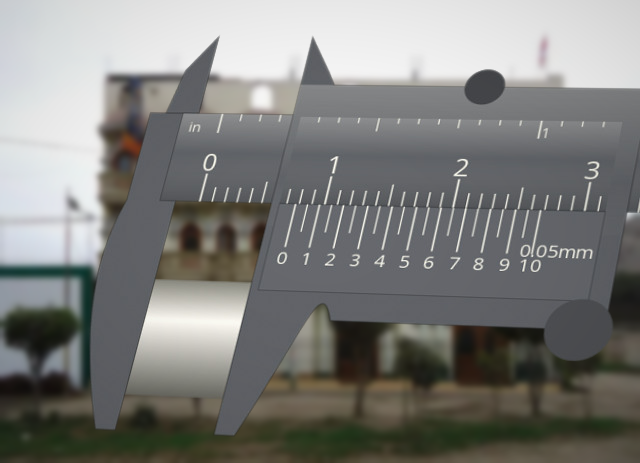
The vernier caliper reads 7.7 mm
